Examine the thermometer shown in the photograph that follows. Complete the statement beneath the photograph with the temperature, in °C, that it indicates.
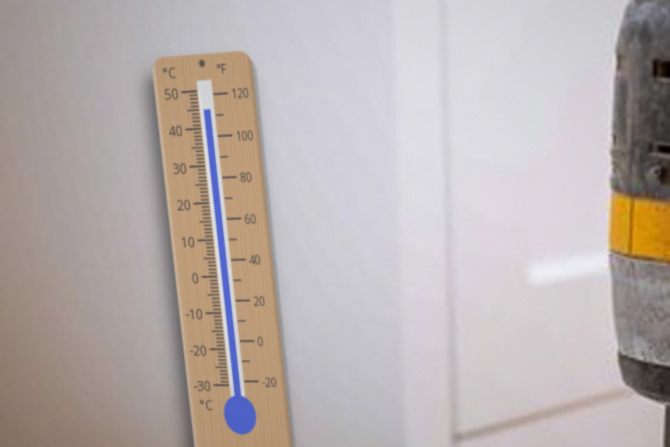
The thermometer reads 45 °C
